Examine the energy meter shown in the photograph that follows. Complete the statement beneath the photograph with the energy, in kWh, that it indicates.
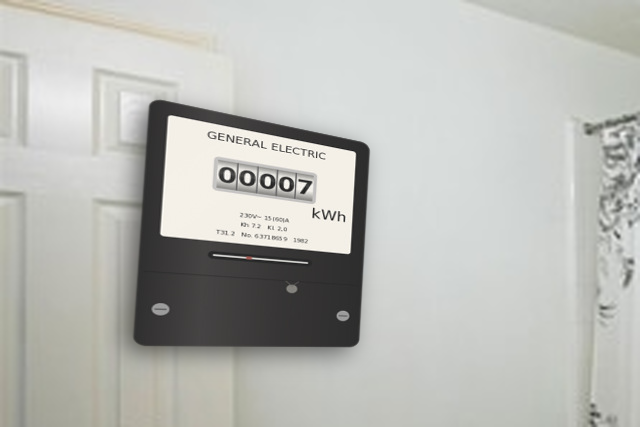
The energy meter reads 7 kWh
